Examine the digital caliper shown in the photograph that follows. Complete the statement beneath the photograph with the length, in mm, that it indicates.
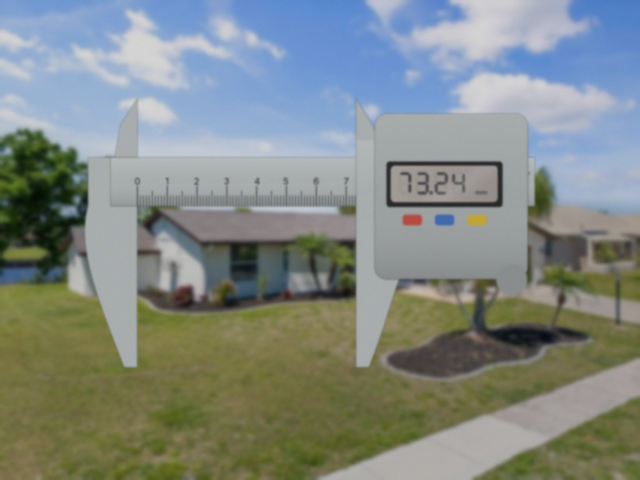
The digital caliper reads 73.24 mm
